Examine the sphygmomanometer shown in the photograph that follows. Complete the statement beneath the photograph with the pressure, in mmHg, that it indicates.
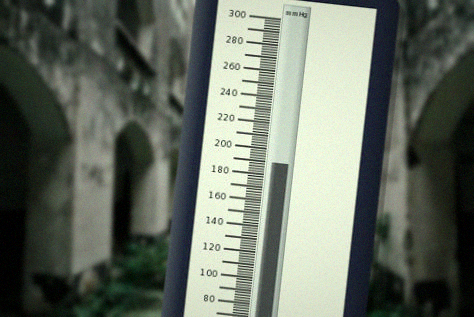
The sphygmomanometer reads 190 mmHg
